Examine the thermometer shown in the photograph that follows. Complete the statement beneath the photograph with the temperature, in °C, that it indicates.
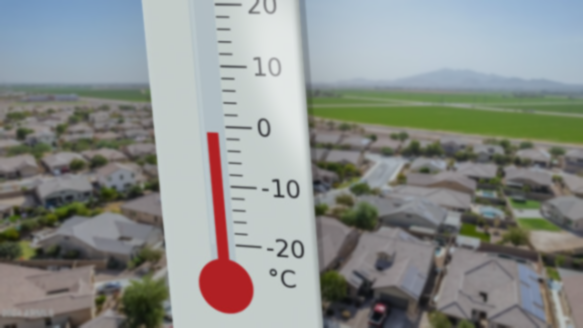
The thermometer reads -1 °C
